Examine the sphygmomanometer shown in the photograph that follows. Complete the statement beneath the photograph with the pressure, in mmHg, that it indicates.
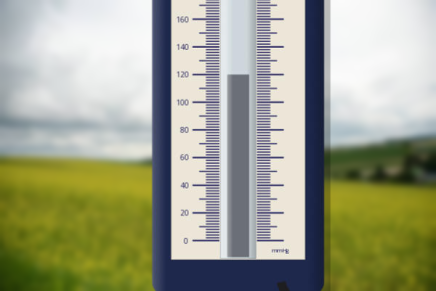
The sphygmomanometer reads 120 mmHg
